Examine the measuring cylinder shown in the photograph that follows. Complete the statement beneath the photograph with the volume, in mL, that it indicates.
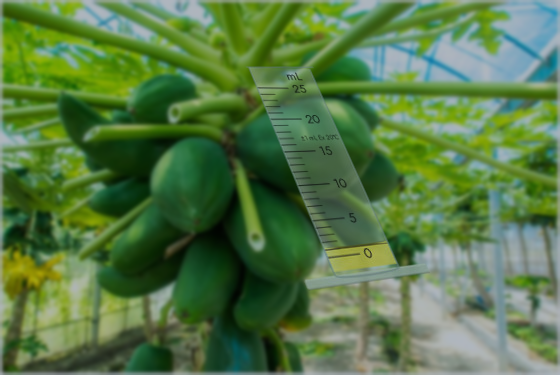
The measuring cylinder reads 1 mL
